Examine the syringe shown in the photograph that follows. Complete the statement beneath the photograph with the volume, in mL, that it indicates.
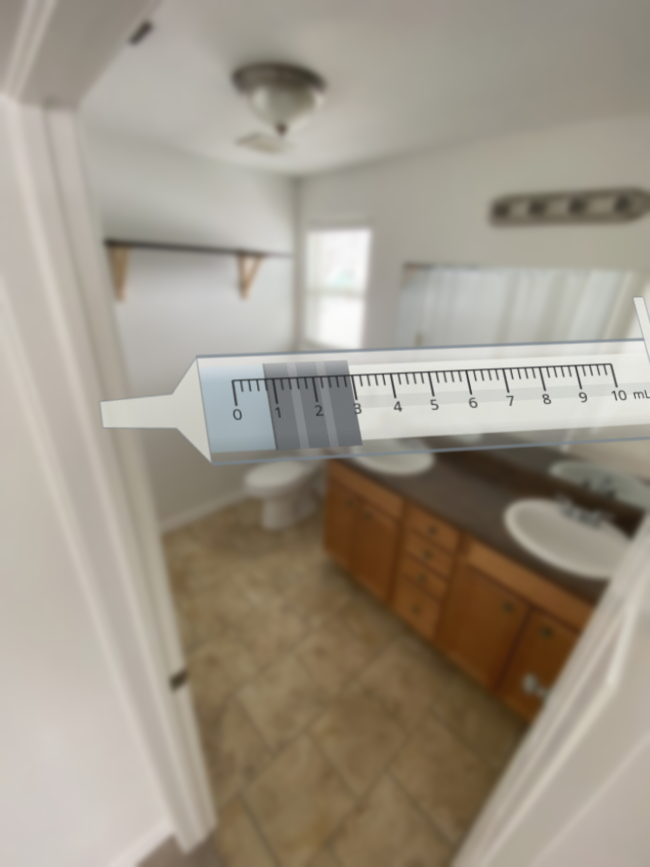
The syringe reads 0.8 mL
